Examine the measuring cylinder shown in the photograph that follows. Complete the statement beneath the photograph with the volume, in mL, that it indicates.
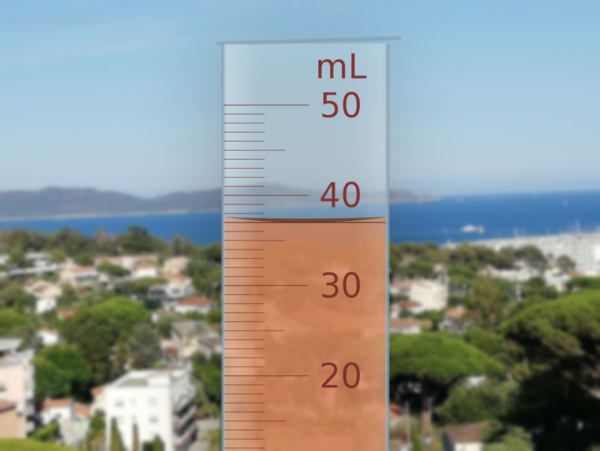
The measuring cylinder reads 37 mL
